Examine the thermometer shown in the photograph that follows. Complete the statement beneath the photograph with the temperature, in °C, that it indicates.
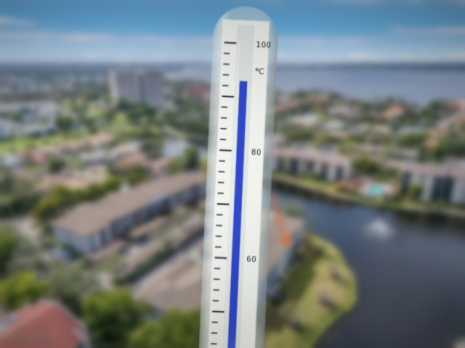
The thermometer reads 93 °C
